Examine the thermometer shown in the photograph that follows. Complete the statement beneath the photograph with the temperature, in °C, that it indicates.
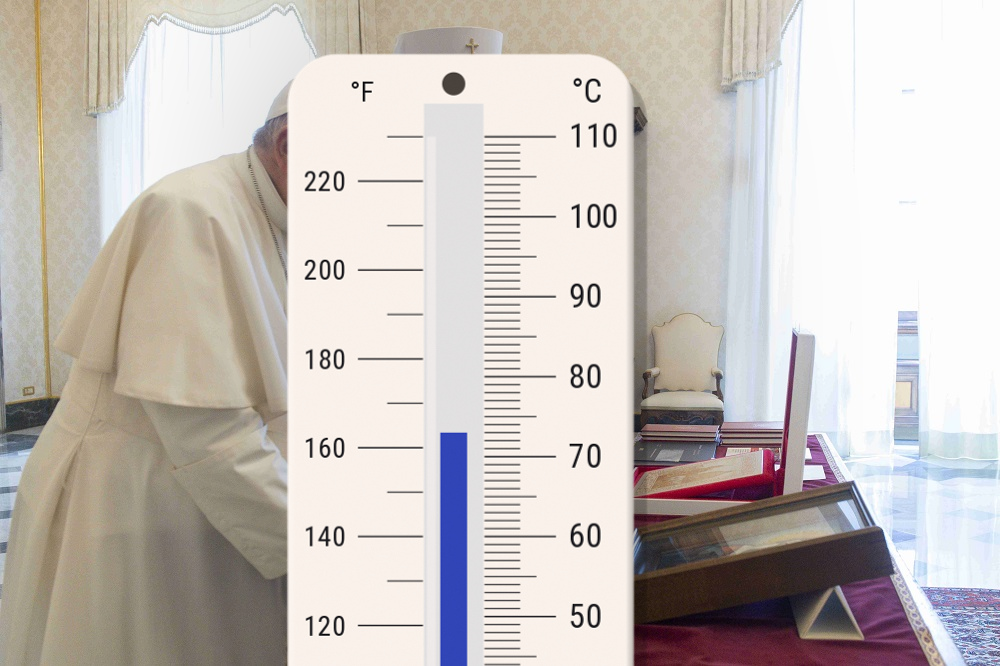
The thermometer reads 73 °C
